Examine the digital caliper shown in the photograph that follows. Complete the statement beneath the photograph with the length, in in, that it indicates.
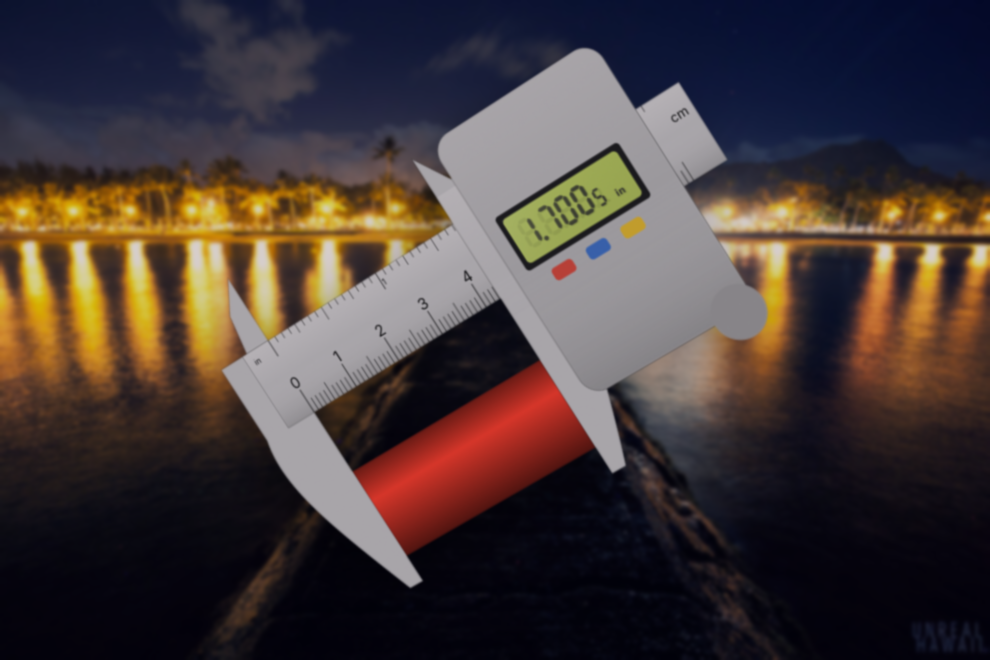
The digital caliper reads 1.7005 in
